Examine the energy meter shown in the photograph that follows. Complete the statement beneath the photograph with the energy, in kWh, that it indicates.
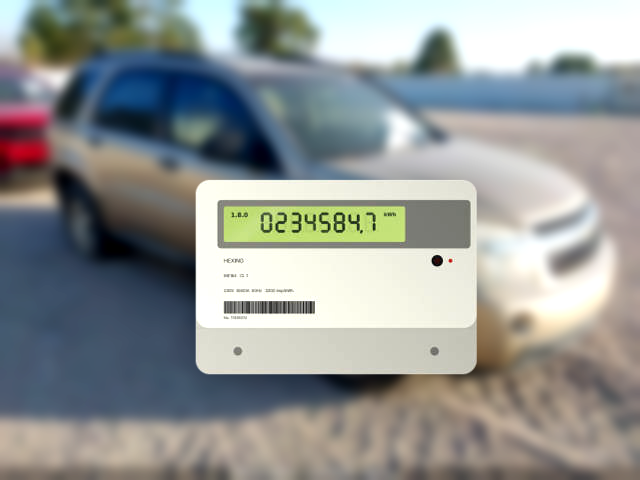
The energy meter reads 234584.7 kWh
